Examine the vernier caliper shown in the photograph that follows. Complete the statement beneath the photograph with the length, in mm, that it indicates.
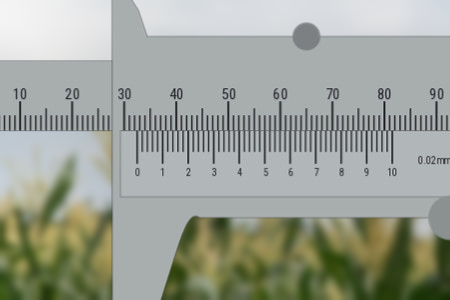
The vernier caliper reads 32.5 mm
